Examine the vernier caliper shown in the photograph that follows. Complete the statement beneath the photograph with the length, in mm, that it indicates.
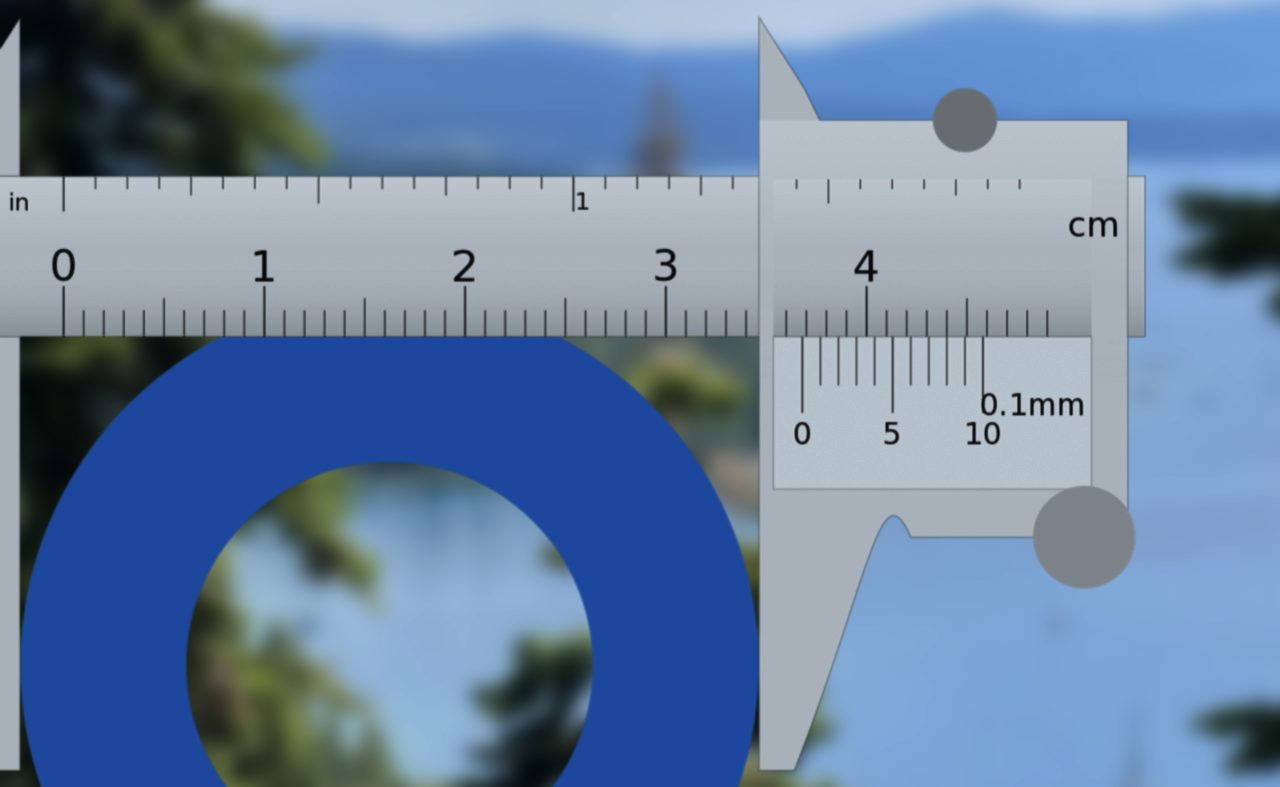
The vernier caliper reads 36.8 mm
